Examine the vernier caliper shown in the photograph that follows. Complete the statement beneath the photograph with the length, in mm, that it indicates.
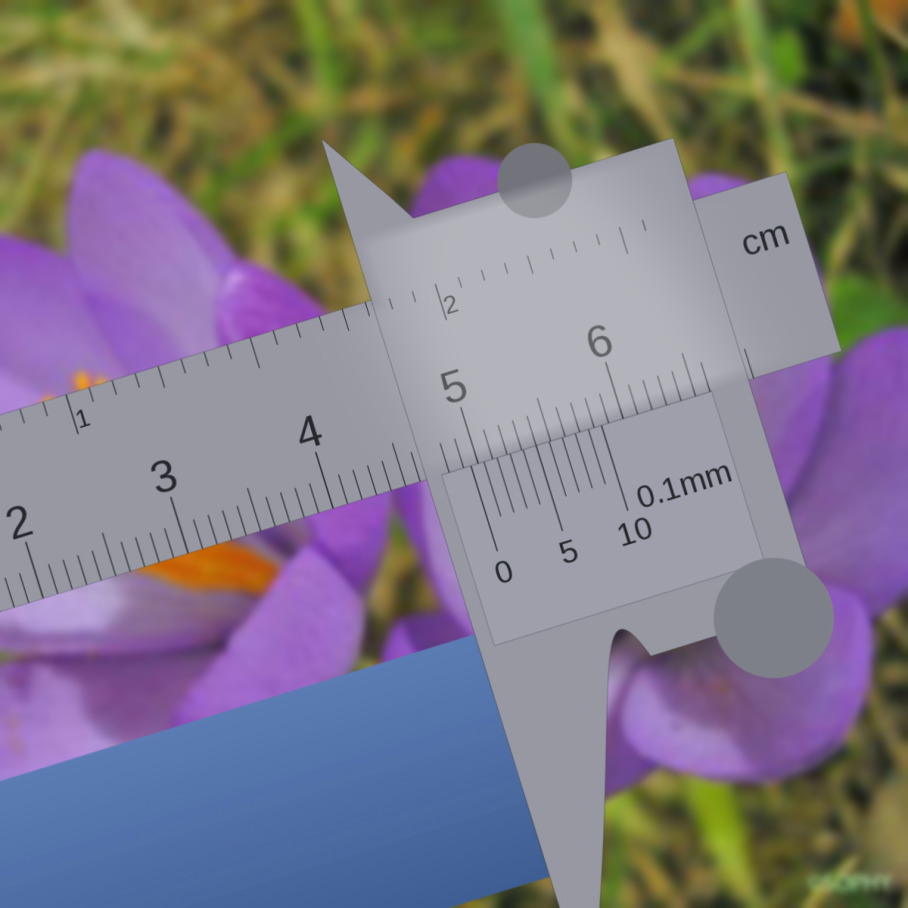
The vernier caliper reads 49.5 mm
